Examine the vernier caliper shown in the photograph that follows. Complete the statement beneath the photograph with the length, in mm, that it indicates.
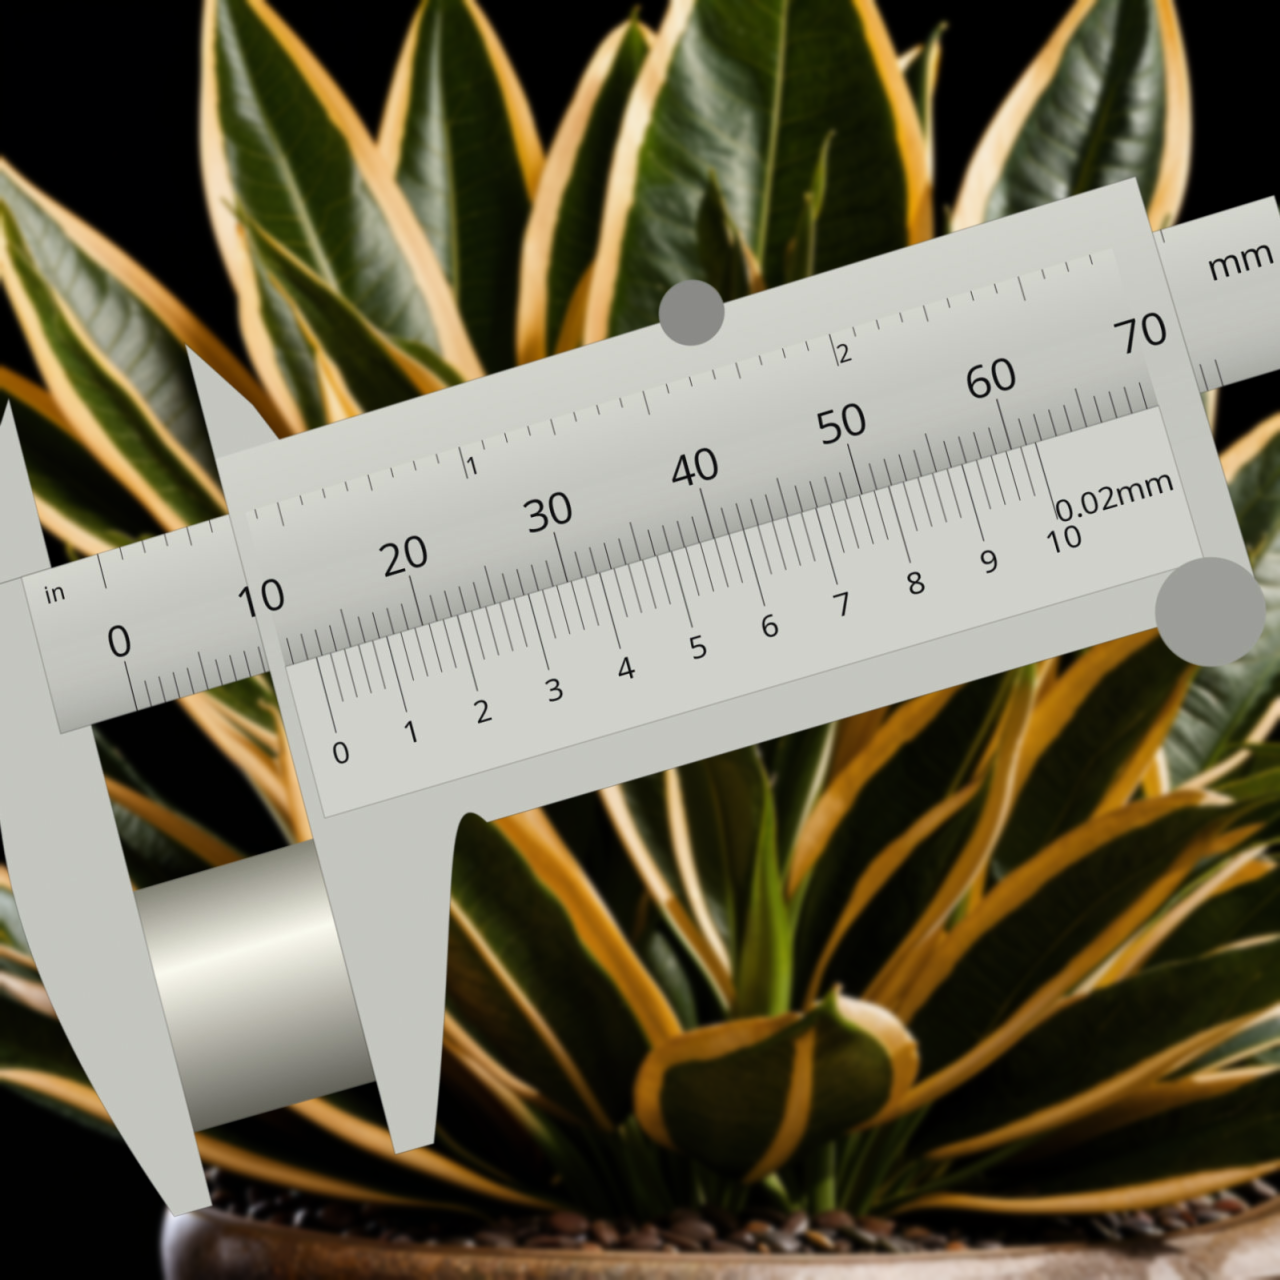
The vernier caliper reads 12.6 mm
